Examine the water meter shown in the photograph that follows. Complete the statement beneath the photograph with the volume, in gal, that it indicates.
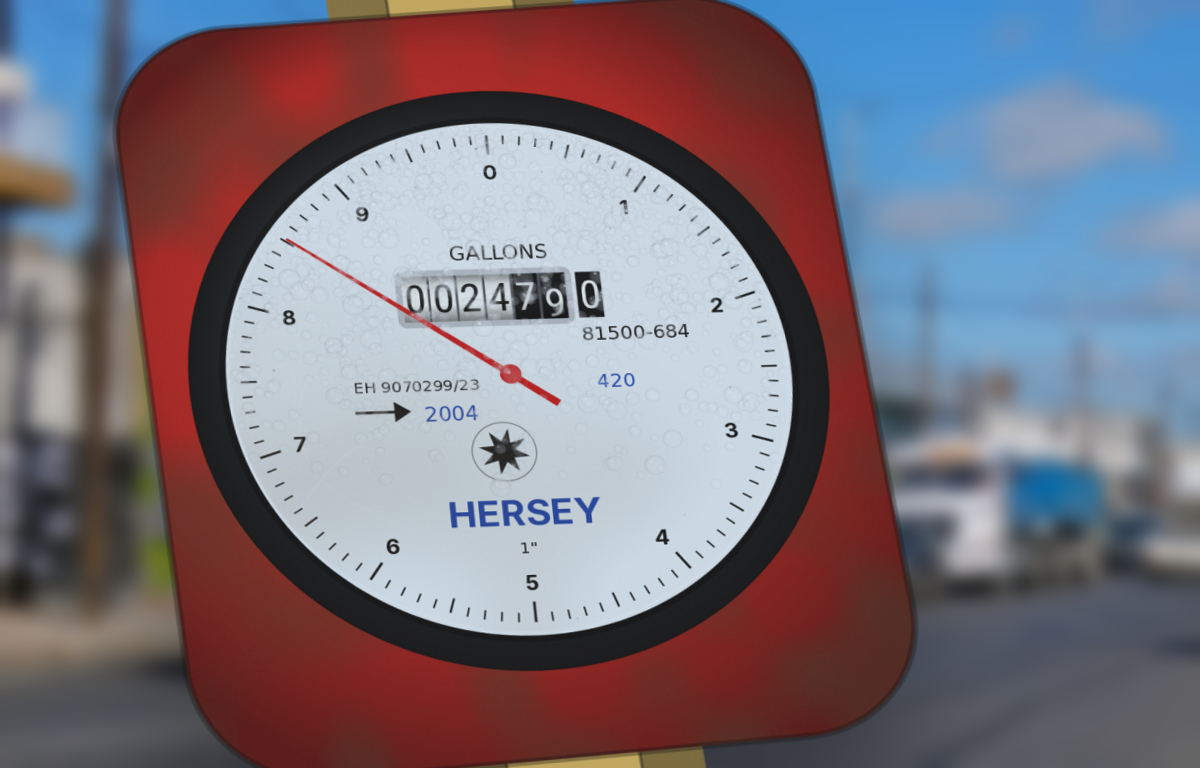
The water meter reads 24788.5 gal
